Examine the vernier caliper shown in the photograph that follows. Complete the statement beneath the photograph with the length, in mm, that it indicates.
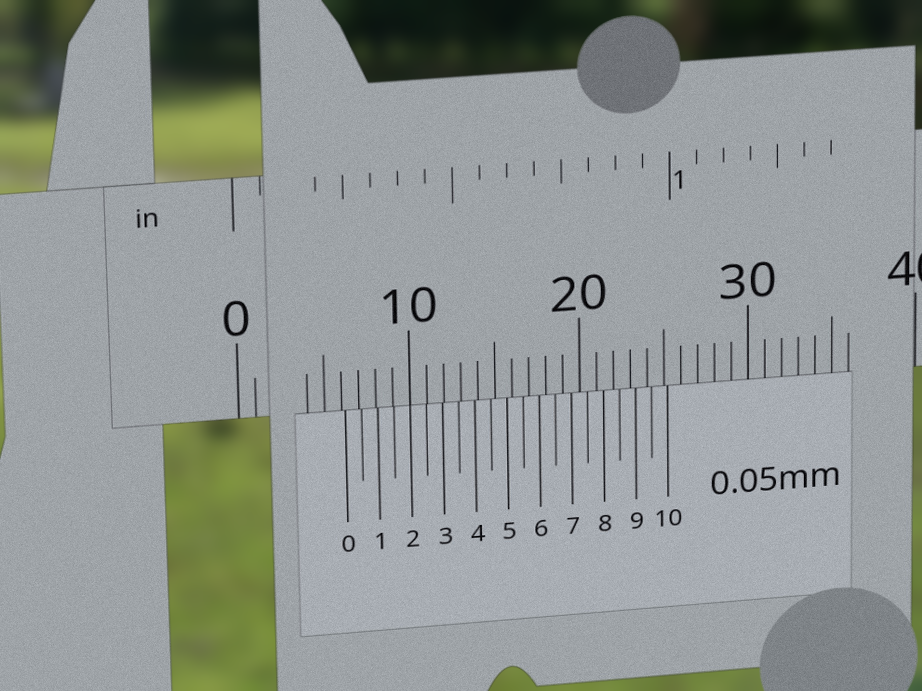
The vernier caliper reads 6.2 mm
